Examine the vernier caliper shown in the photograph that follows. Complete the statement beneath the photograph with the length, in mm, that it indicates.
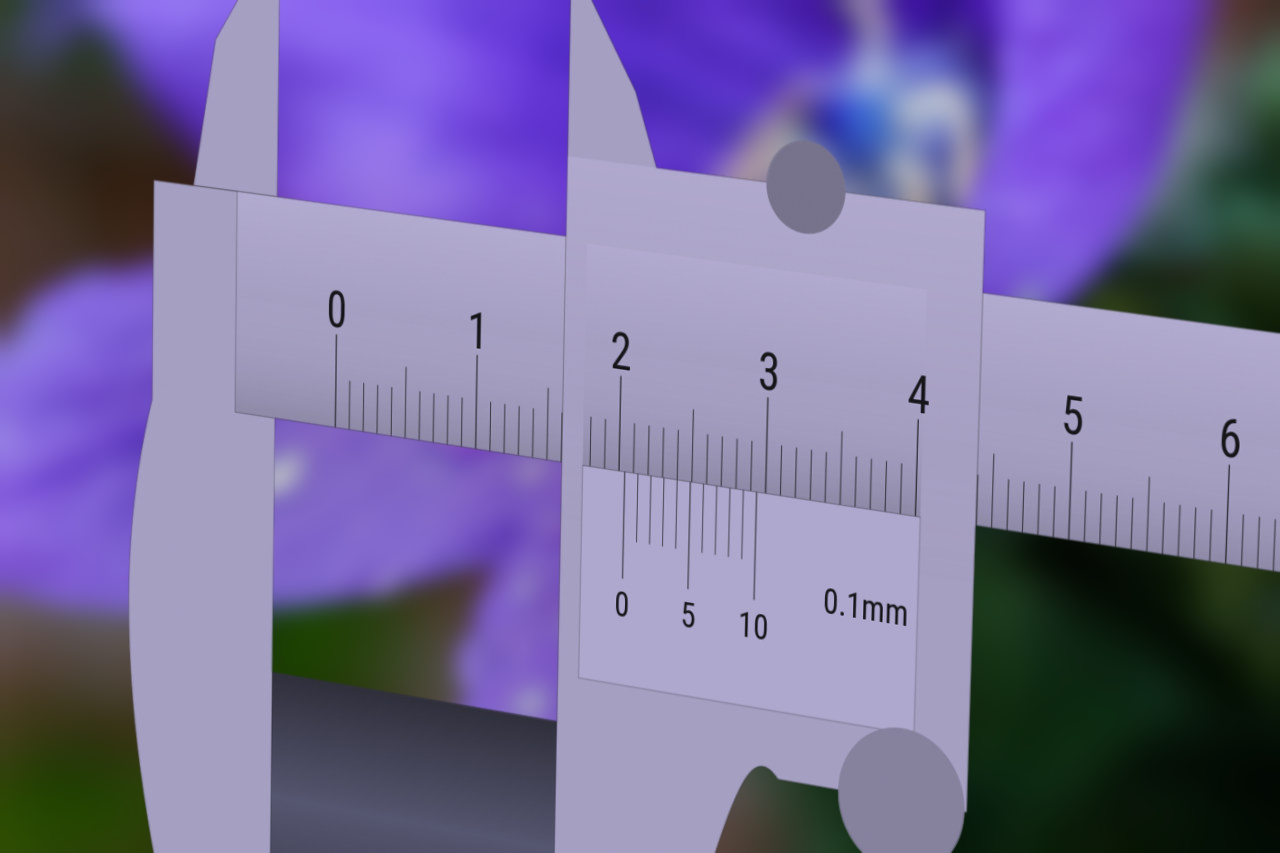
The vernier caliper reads 20.4 mm
